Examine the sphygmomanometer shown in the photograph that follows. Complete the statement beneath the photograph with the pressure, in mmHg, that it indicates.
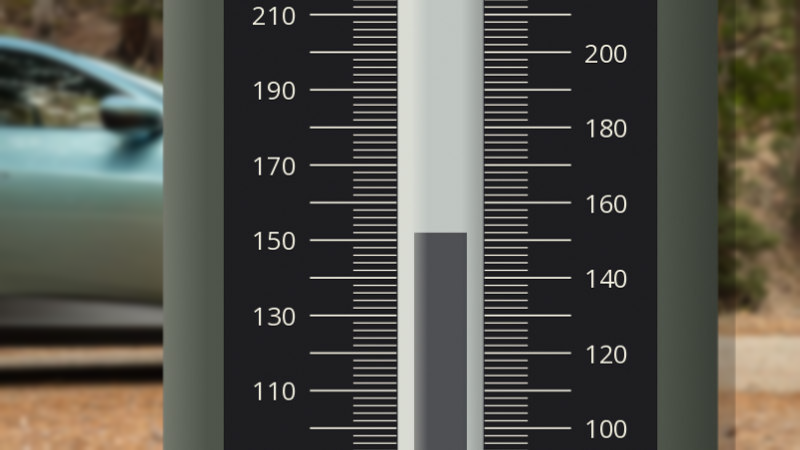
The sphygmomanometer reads 152 mmHg
